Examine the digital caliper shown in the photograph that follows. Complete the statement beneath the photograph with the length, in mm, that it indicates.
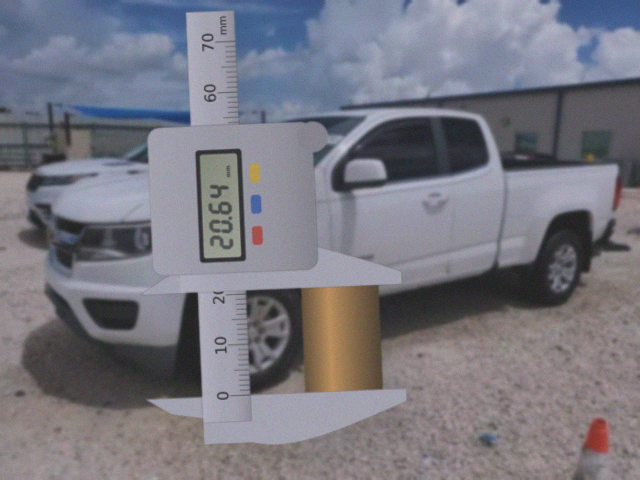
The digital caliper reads 20.64 mm
